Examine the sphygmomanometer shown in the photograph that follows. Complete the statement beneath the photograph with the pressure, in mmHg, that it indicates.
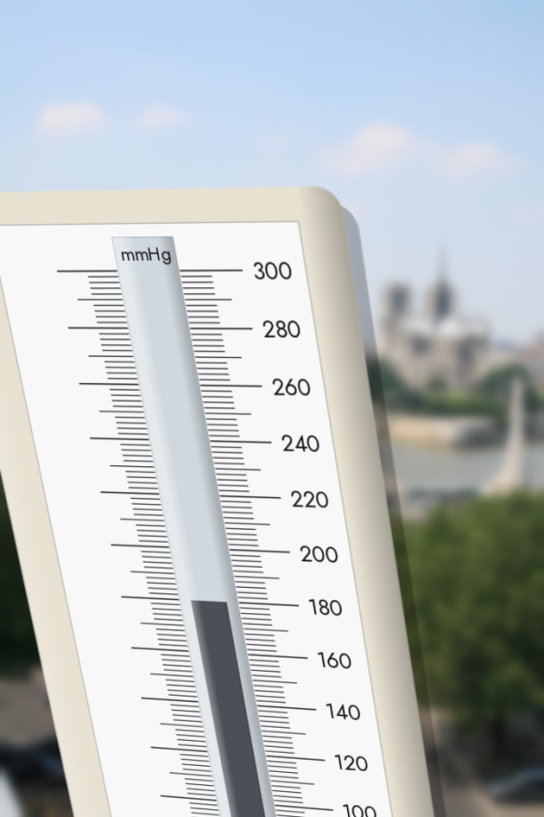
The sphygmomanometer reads 180 mmHg
